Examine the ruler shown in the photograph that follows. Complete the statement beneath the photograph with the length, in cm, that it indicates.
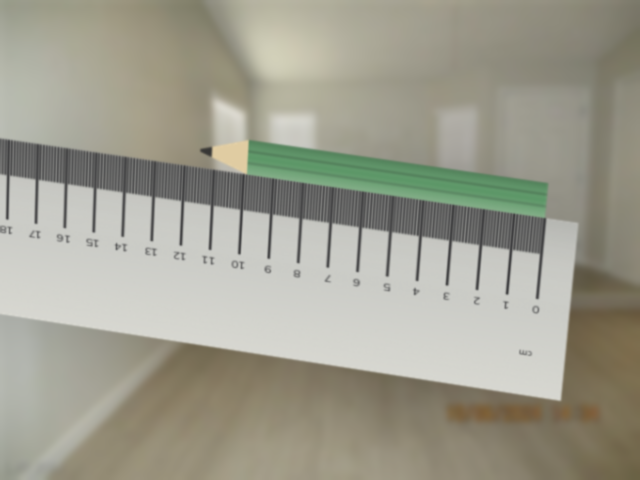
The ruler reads 11.5 cm
